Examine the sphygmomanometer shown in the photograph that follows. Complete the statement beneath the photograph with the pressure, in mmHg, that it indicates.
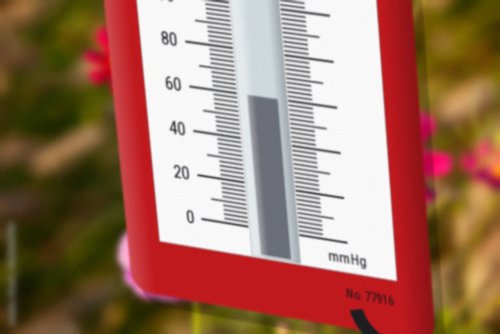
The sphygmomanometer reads 60 mmHg
